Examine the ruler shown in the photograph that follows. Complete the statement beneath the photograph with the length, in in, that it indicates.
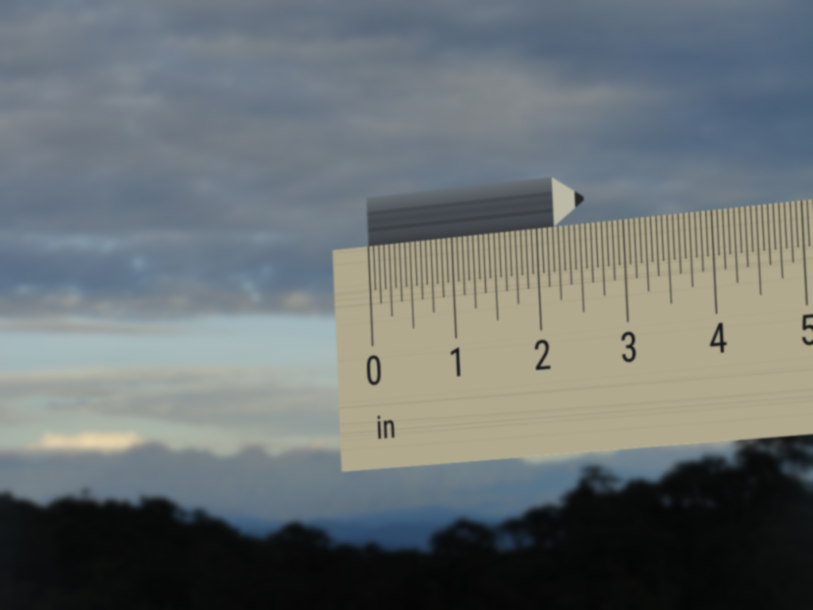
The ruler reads 2.5625 in
